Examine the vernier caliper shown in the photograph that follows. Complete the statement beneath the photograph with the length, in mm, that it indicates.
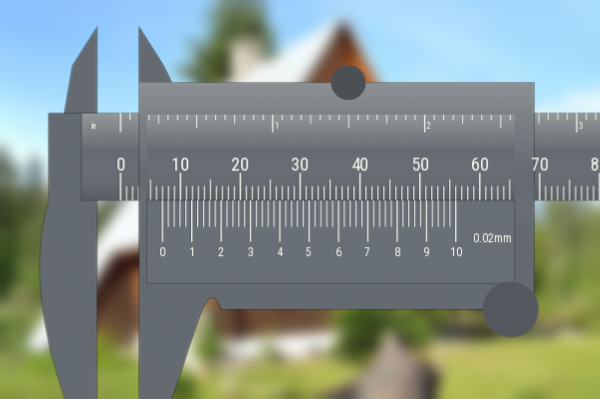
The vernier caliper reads 7.0 mm
